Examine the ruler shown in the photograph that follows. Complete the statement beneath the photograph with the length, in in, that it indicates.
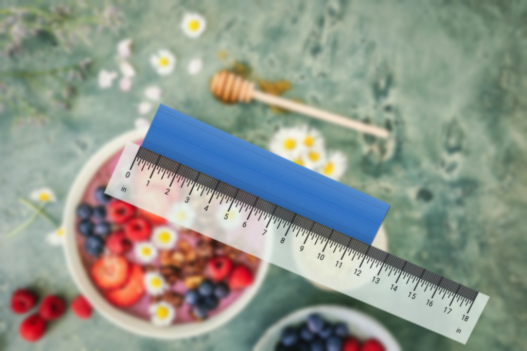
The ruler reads 12 in
